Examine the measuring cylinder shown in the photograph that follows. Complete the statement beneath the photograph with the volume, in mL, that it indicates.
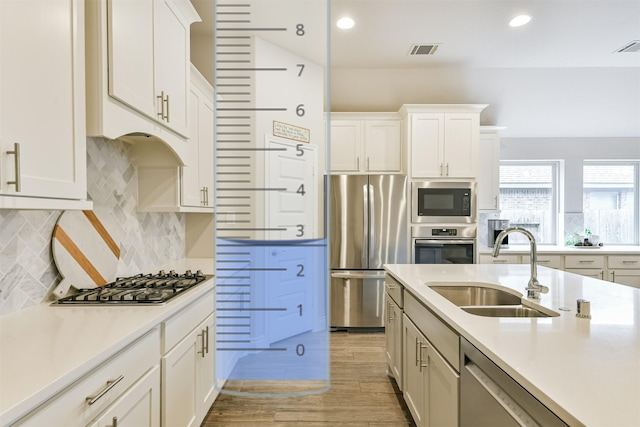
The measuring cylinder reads 2.6 mL
